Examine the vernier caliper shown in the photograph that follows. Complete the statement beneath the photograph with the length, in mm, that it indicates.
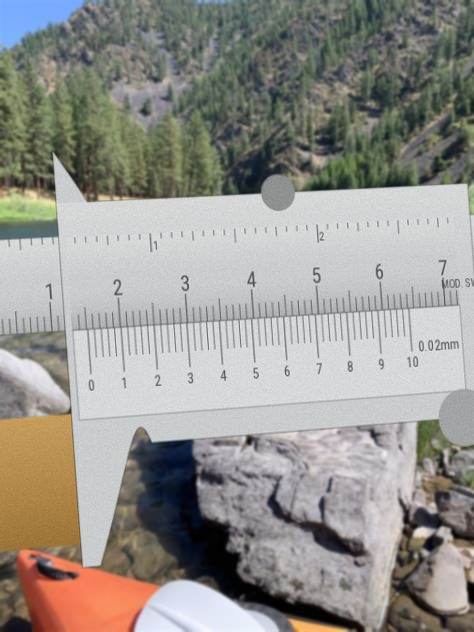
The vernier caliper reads 15.2 mm
